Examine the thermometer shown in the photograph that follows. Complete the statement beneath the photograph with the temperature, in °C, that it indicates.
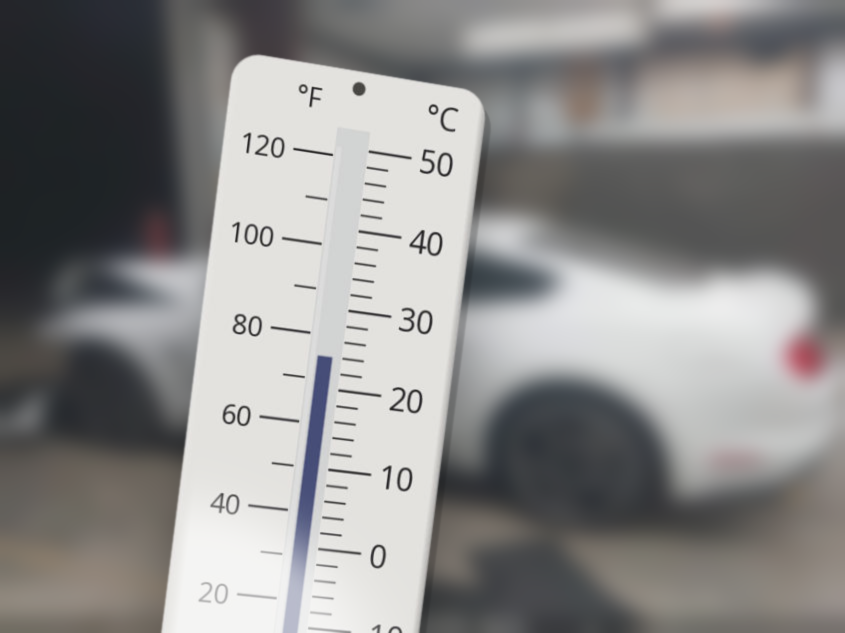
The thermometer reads 24 °C
